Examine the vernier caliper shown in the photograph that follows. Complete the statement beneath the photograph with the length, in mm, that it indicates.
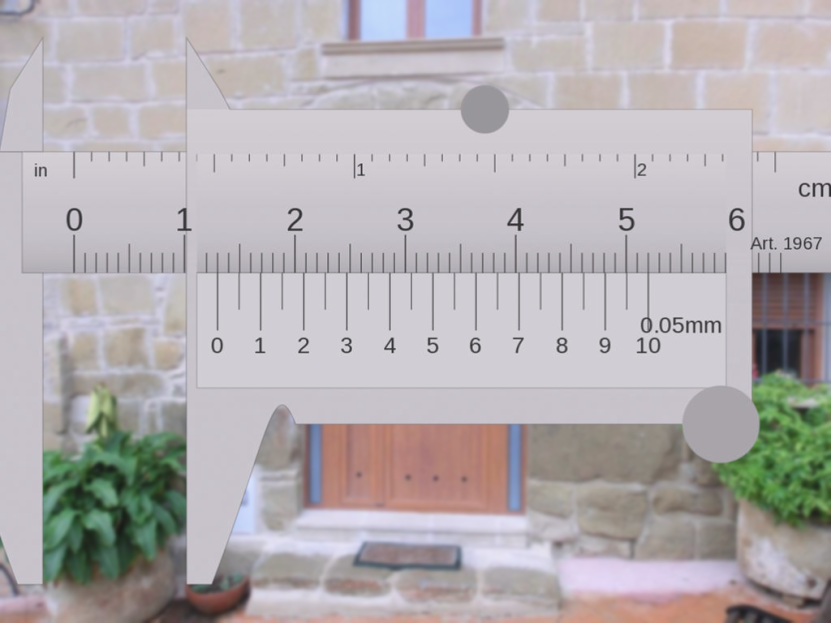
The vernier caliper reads 13.0 mm
